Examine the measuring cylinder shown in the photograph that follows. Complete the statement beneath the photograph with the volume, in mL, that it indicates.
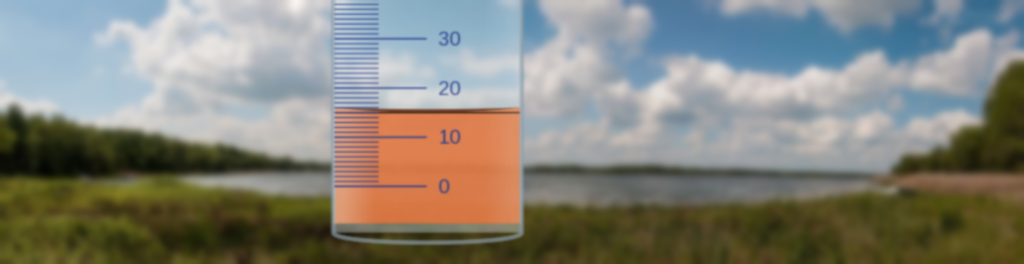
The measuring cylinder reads 15 mL
